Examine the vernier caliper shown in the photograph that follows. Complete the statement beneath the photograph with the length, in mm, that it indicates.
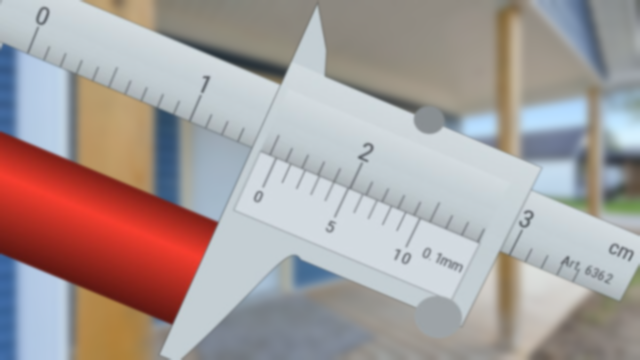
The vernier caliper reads 15.4 mm
